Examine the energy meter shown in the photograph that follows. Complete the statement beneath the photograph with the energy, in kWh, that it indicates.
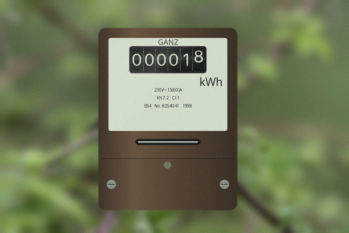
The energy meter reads 18 kWh
